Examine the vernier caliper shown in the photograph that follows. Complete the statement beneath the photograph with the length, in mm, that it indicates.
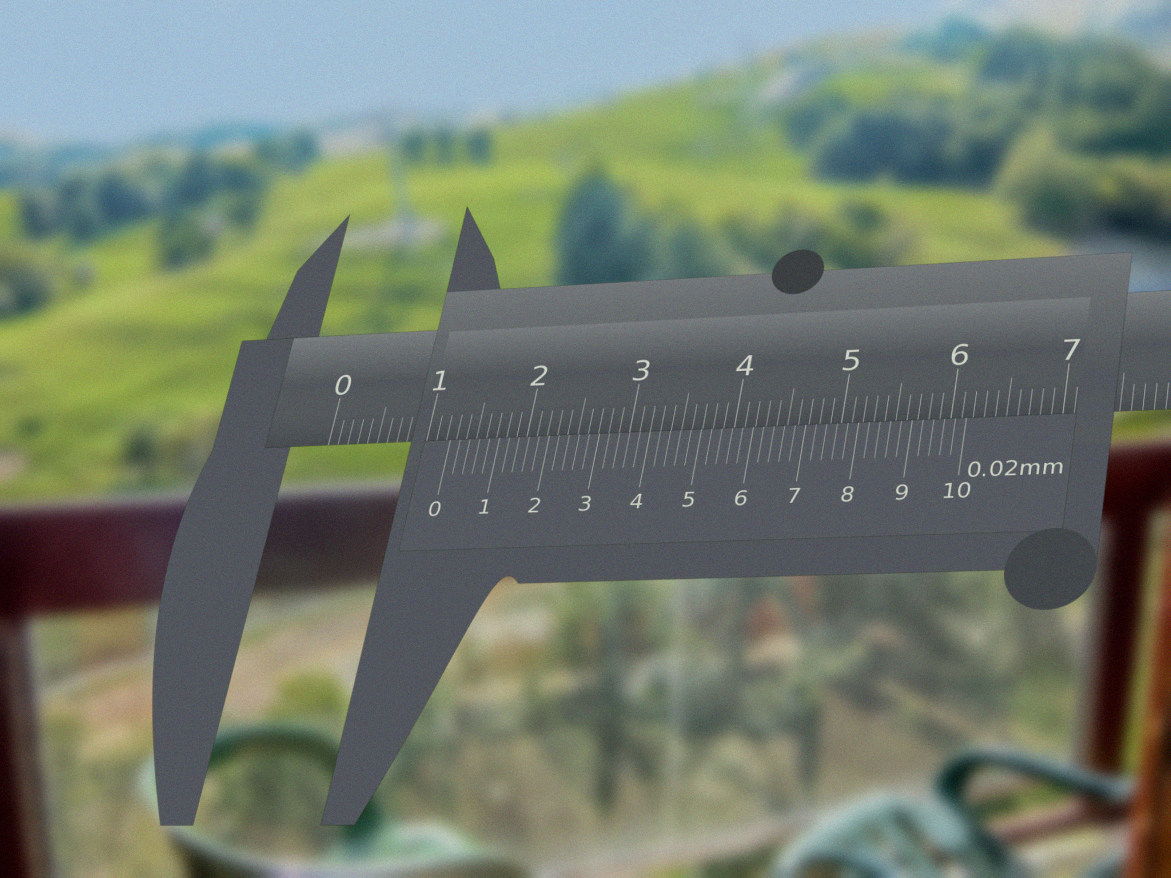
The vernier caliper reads 12.4 mm
